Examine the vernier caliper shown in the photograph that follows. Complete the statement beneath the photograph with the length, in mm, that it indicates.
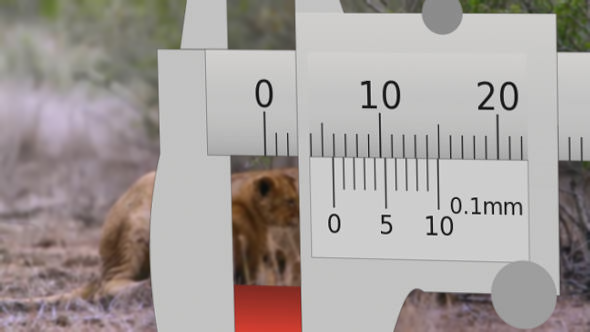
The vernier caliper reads 5.9 mm
